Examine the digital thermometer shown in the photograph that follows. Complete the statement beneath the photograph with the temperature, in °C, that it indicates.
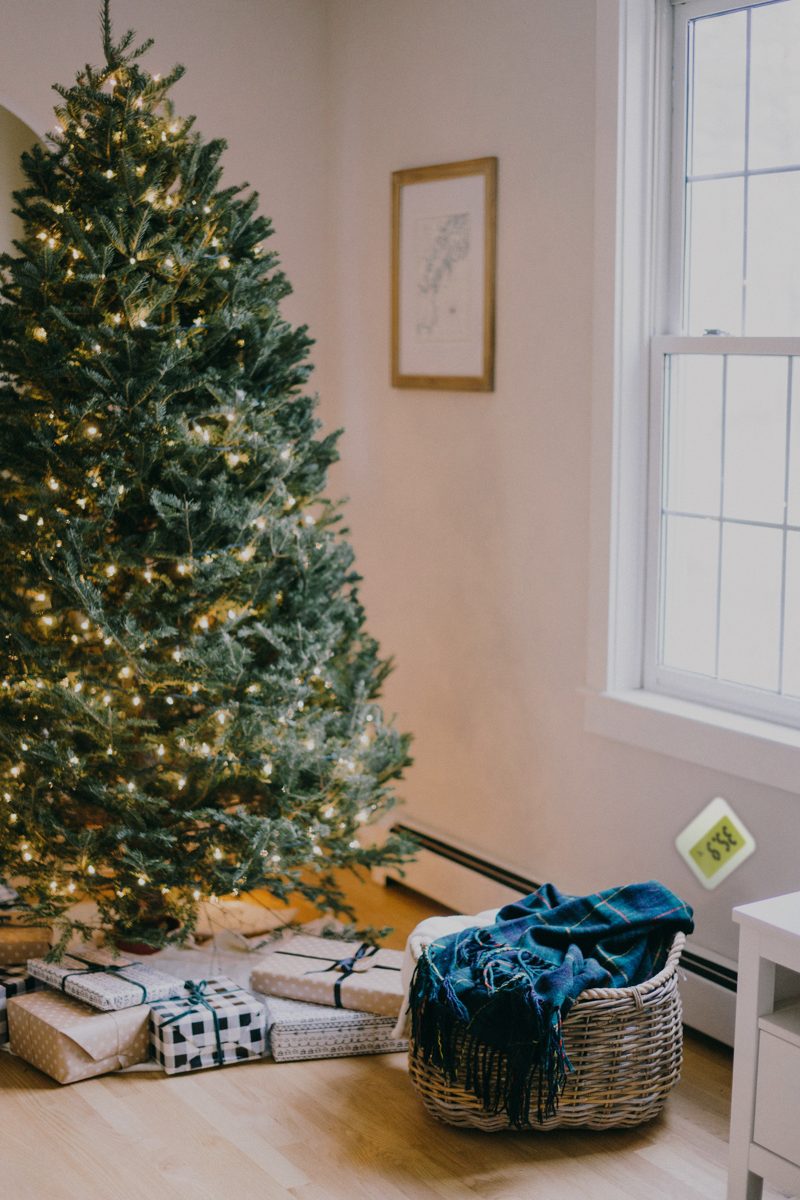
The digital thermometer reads 35.9 °C
